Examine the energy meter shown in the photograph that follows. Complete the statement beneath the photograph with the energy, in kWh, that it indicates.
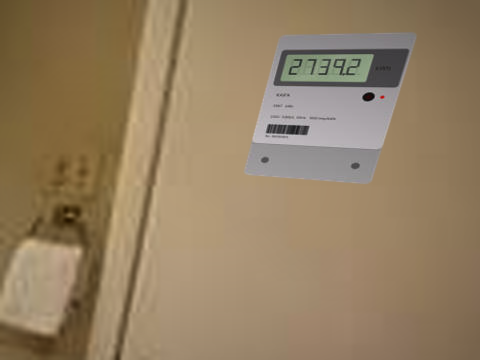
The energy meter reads 2739.2 kWh
